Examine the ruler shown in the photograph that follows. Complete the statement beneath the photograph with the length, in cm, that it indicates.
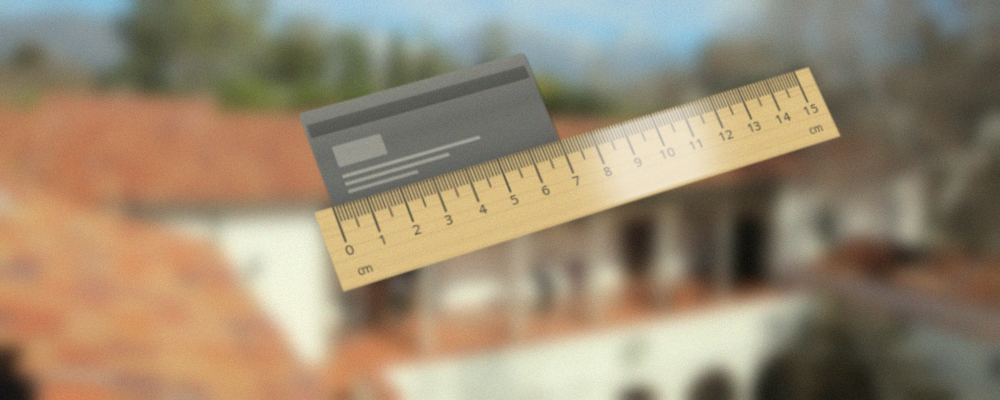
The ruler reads 7 cm
